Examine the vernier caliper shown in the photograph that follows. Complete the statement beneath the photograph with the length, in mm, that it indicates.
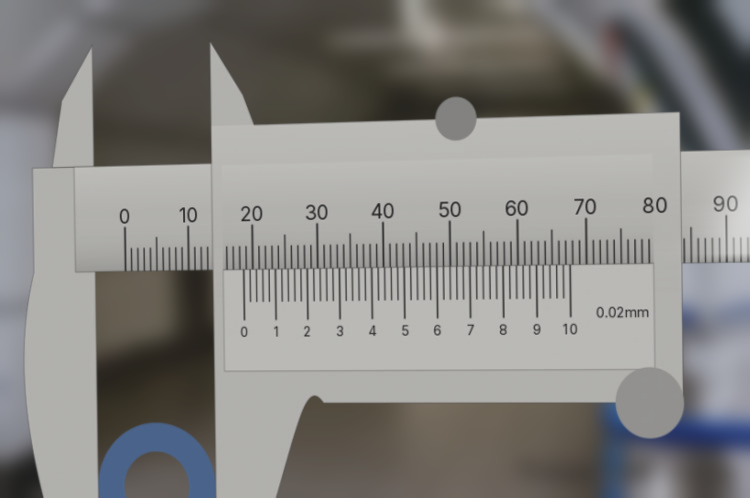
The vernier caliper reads 18.6 mm
